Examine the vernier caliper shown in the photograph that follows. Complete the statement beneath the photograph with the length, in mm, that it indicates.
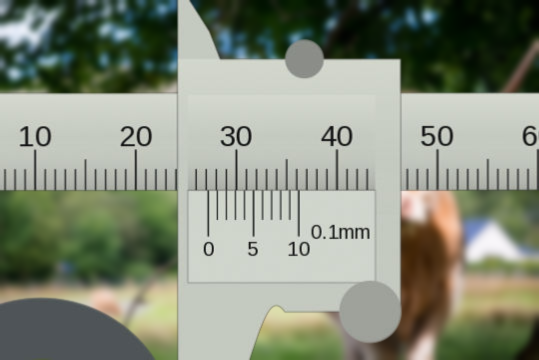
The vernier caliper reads 27.2 mm
